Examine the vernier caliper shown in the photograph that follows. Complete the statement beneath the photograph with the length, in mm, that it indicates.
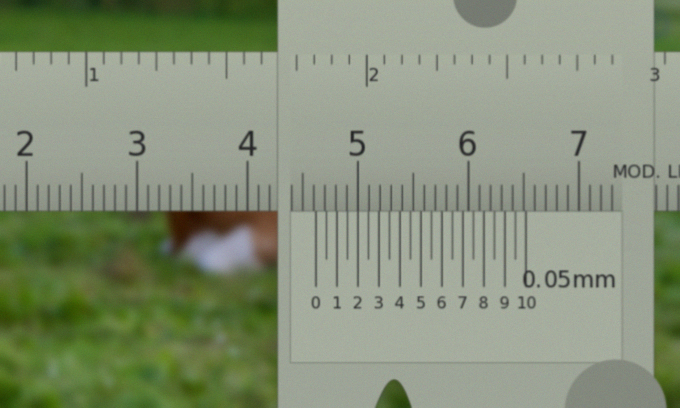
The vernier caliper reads 46.2 mm
